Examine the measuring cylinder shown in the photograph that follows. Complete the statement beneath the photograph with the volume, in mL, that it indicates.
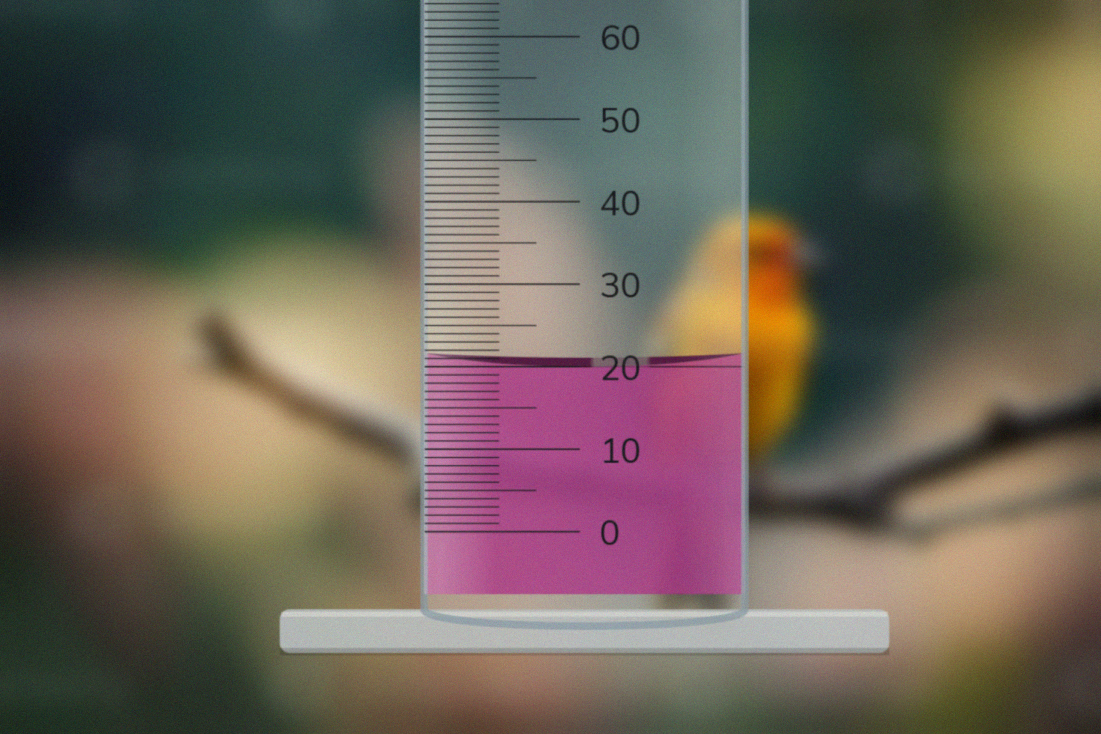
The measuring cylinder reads 20 mL
